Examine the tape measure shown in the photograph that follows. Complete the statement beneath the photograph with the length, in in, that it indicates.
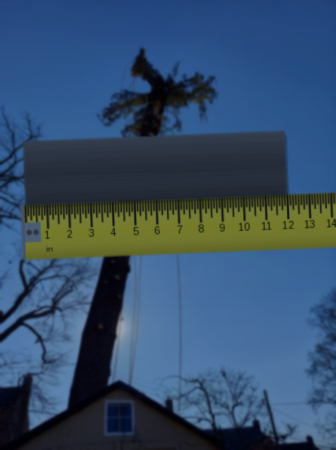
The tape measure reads 12 in
